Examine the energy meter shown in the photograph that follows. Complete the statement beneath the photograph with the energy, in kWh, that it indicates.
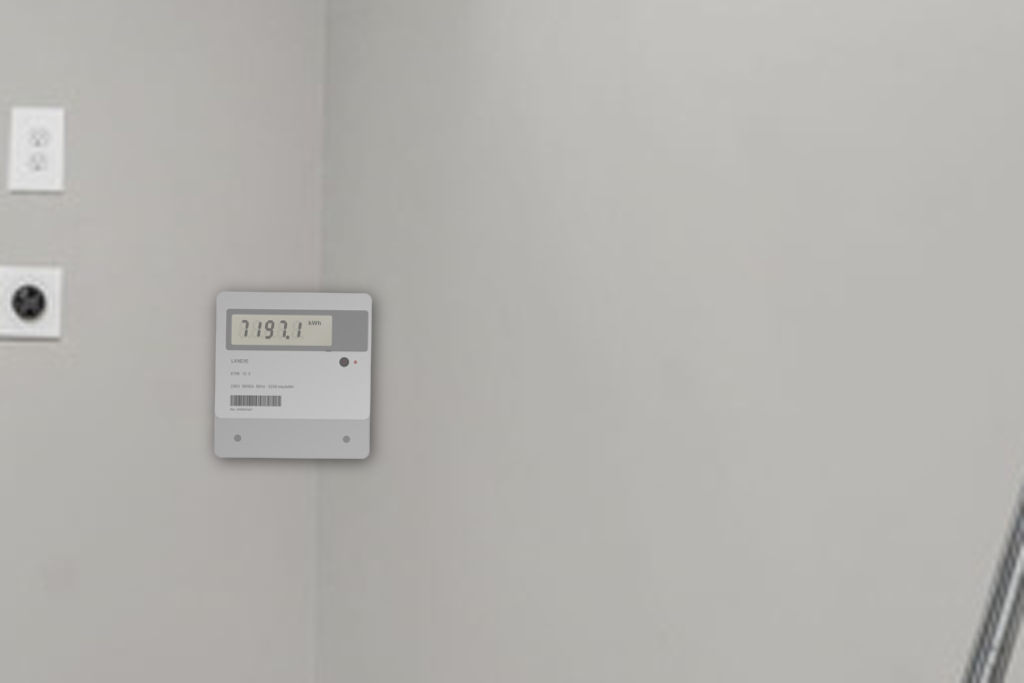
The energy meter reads 7197.1 kWh
